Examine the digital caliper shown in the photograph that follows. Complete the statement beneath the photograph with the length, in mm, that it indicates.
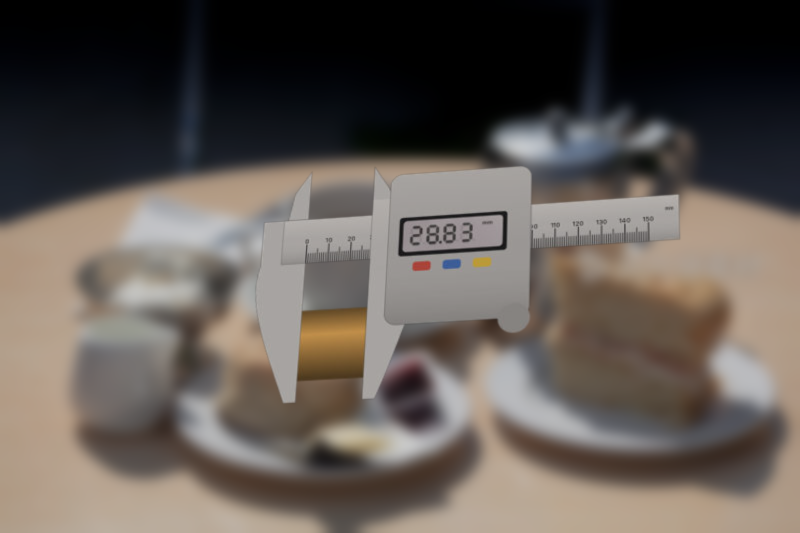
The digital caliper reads 28.83 mm
